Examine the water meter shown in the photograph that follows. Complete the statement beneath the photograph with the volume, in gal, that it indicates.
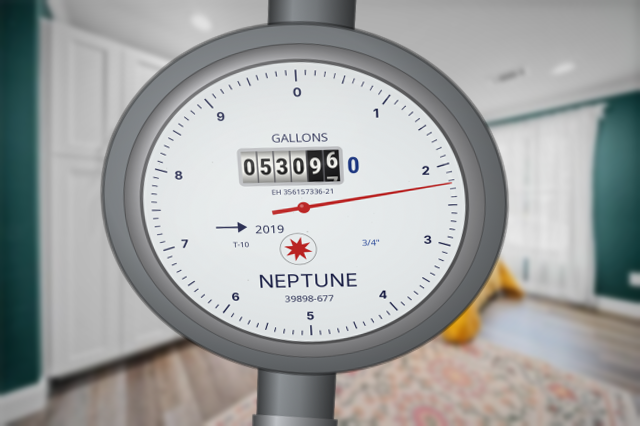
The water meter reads 530962.2 gal
